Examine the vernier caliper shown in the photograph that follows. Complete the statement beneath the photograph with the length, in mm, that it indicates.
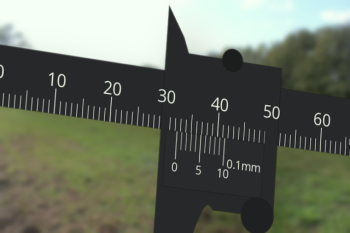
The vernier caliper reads 32.4 mm
